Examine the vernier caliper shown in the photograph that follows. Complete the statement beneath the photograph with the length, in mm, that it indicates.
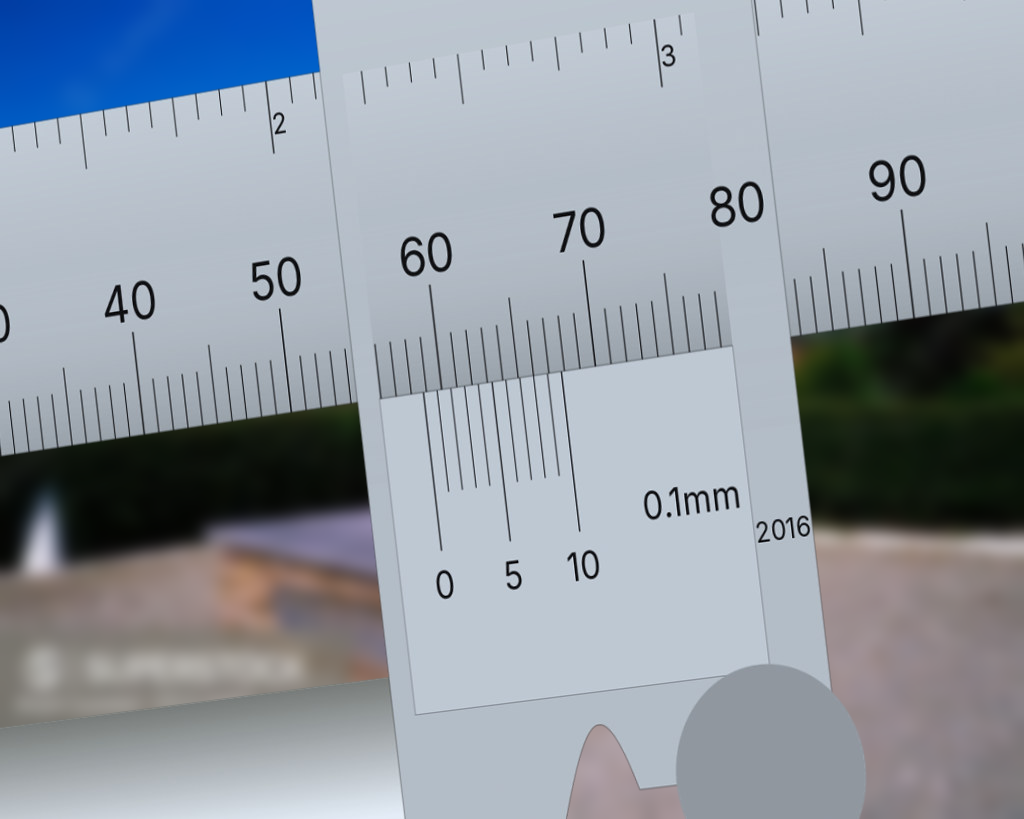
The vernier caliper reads 58.8 mm
